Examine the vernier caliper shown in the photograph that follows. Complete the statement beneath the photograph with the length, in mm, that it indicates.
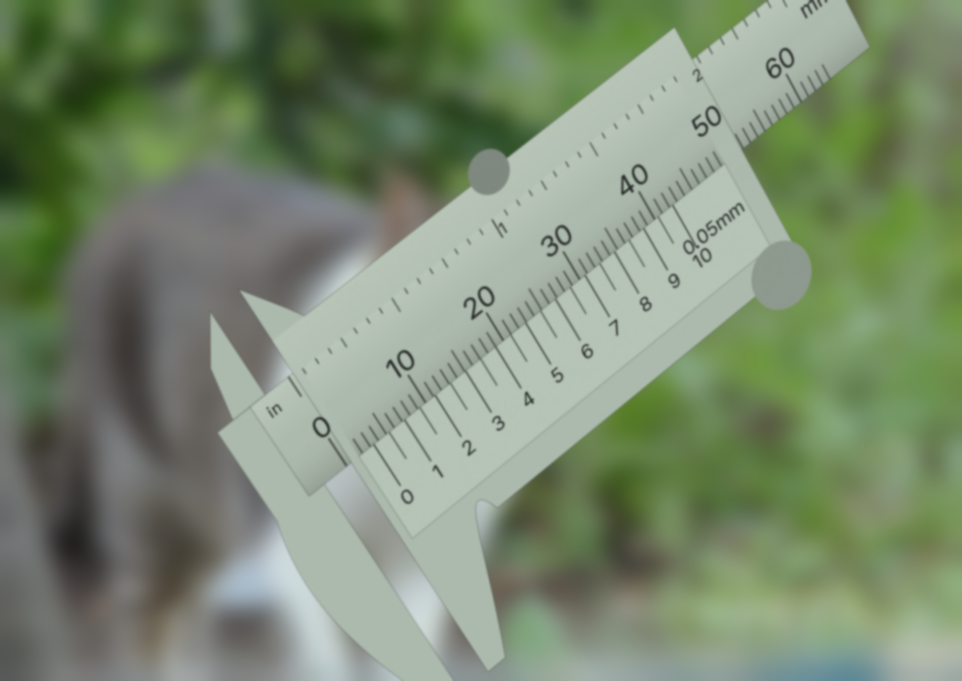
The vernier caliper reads 3.4 mm
